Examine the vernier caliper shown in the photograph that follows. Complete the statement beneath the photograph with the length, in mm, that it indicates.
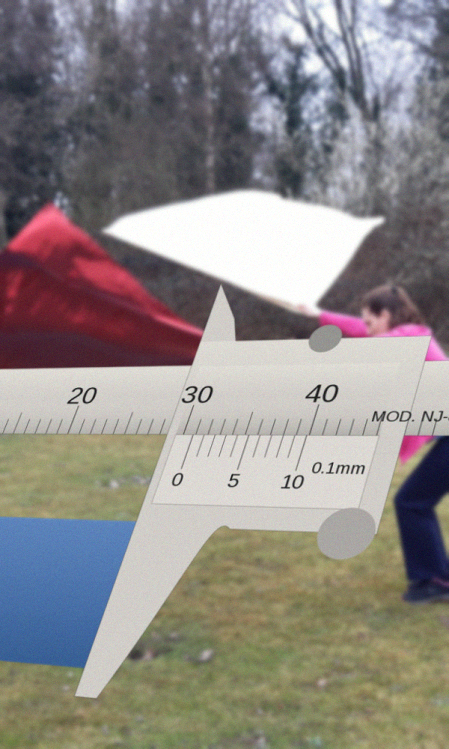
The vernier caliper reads 30.8 mm
